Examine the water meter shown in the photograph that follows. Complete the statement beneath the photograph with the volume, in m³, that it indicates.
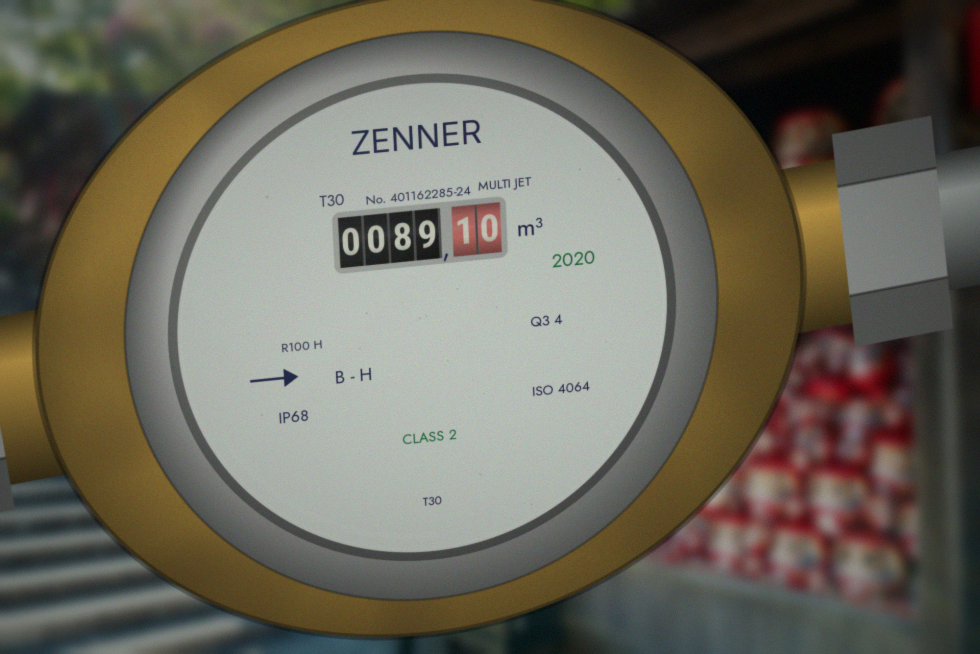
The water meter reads 89.10 m³
